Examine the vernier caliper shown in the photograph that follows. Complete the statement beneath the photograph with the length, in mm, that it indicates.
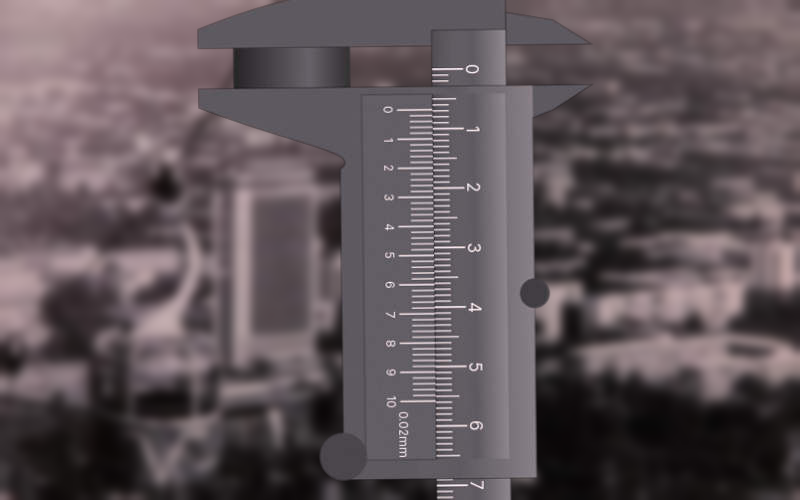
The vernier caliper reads 6.8 mm
